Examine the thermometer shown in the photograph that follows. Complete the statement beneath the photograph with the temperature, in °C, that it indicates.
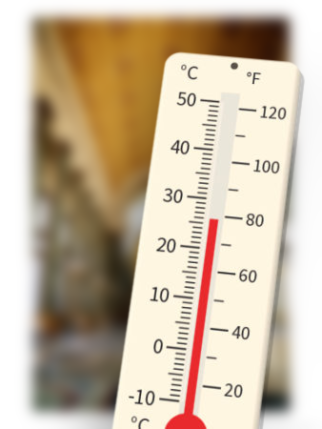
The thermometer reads 26 °C
